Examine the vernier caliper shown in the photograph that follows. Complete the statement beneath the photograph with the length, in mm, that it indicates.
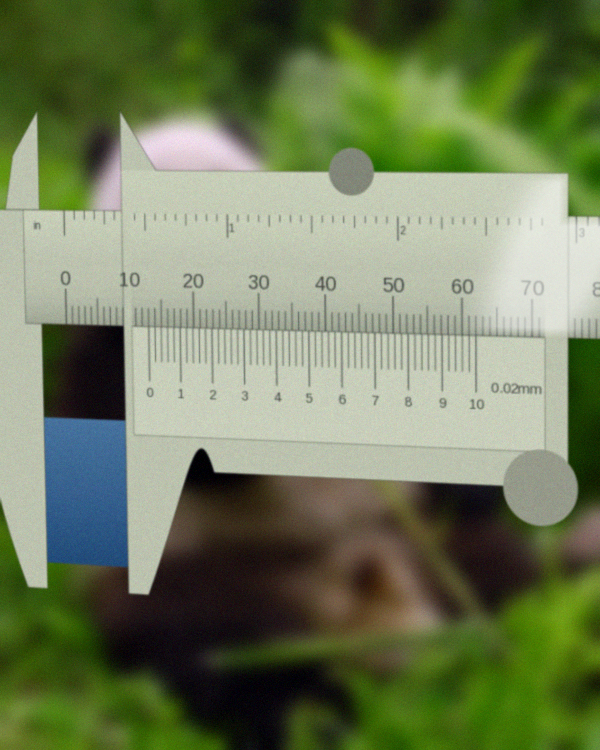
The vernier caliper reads 13.0 mm
